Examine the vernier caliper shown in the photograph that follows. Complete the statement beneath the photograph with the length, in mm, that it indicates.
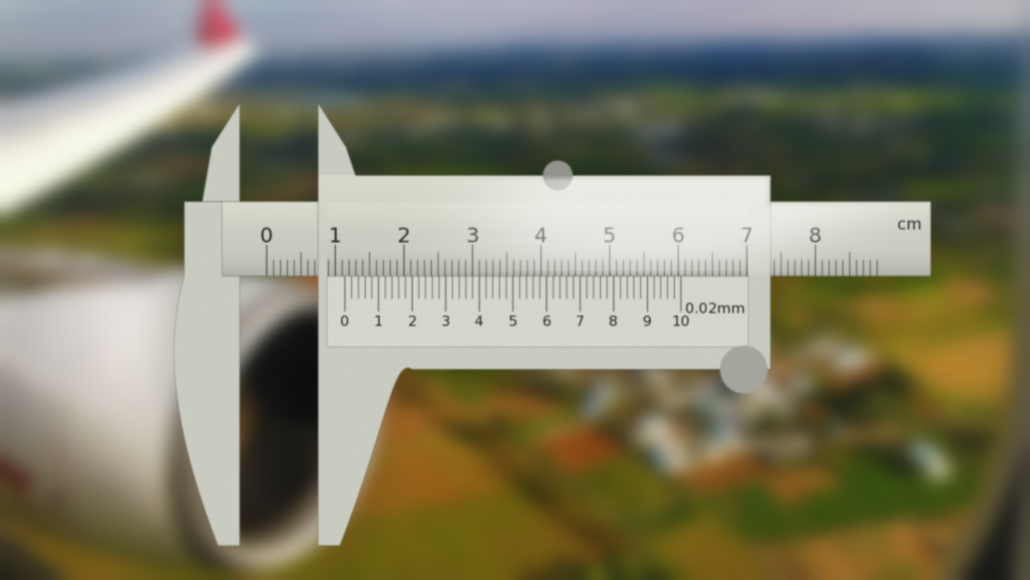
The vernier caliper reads 11.4 mm
